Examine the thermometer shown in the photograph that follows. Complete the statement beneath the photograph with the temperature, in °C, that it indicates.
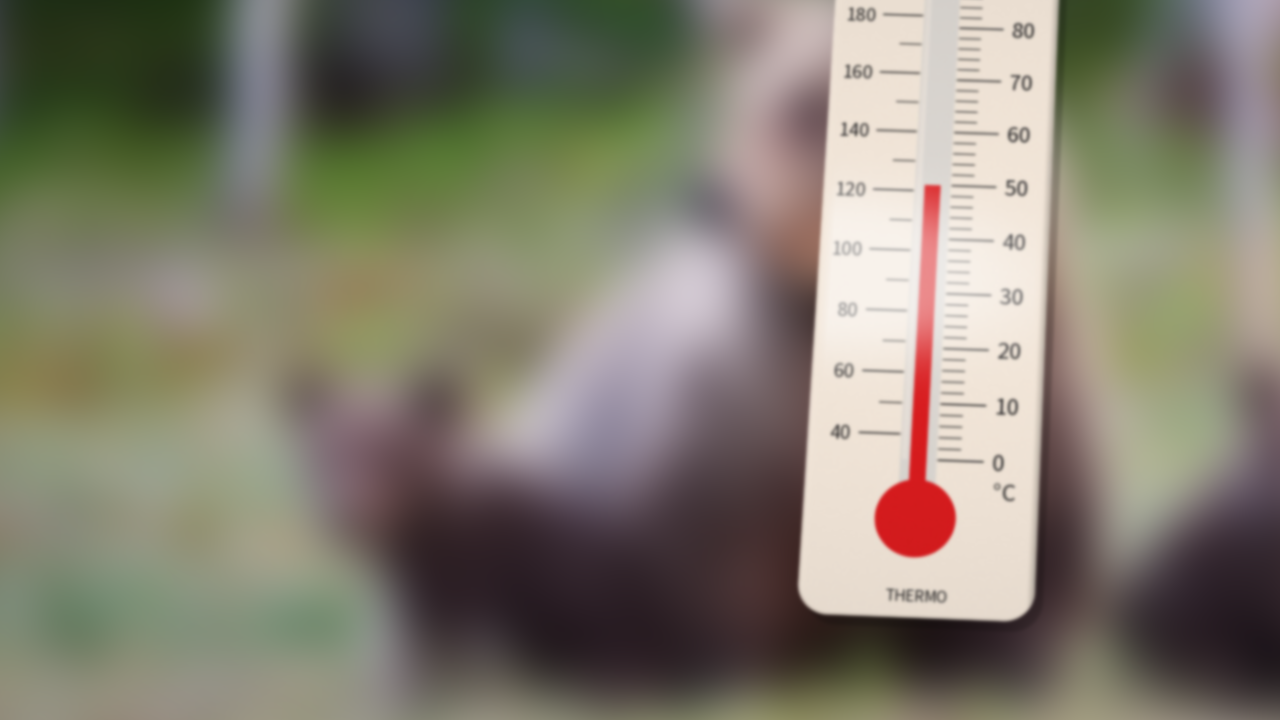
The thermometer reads 50 °C
